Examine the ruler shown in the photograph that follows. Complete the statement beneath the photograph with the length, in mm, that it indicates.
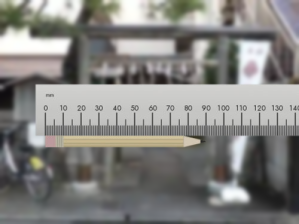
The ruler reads 90 mm
